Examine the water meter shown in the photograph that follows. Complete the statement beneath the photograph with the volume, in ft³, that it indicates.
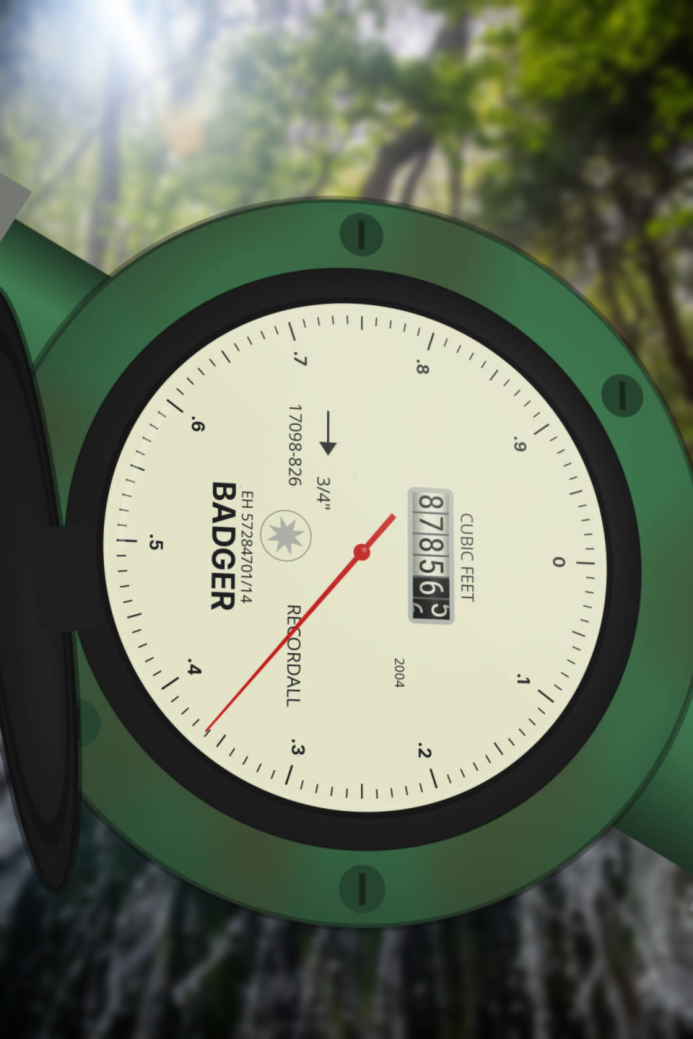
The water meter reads 878565.36 ft³
